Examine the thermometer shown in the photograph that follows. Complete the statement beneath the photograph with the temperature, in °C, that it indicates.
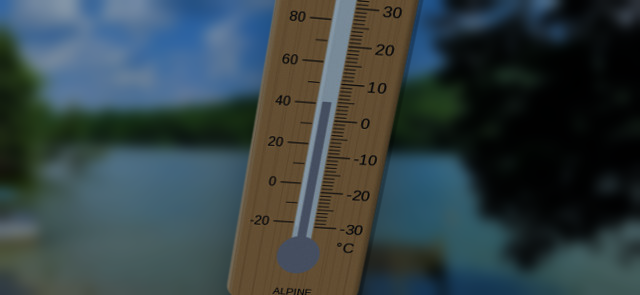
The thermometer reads 5 °C
